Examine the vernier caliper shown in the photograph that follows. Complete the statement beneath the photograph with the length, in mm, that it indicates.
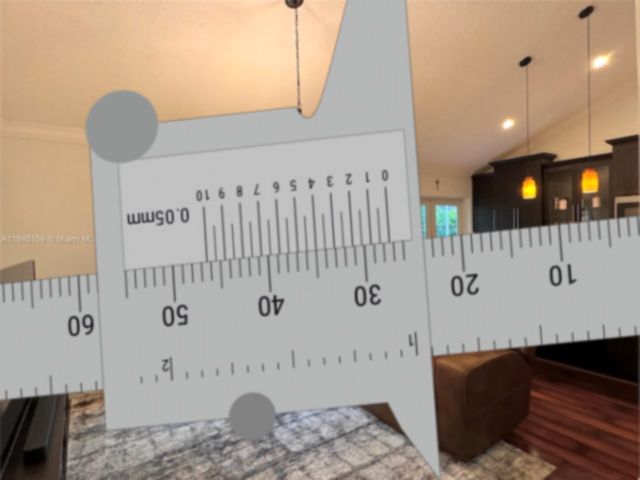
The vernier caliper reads 27.4 mm
